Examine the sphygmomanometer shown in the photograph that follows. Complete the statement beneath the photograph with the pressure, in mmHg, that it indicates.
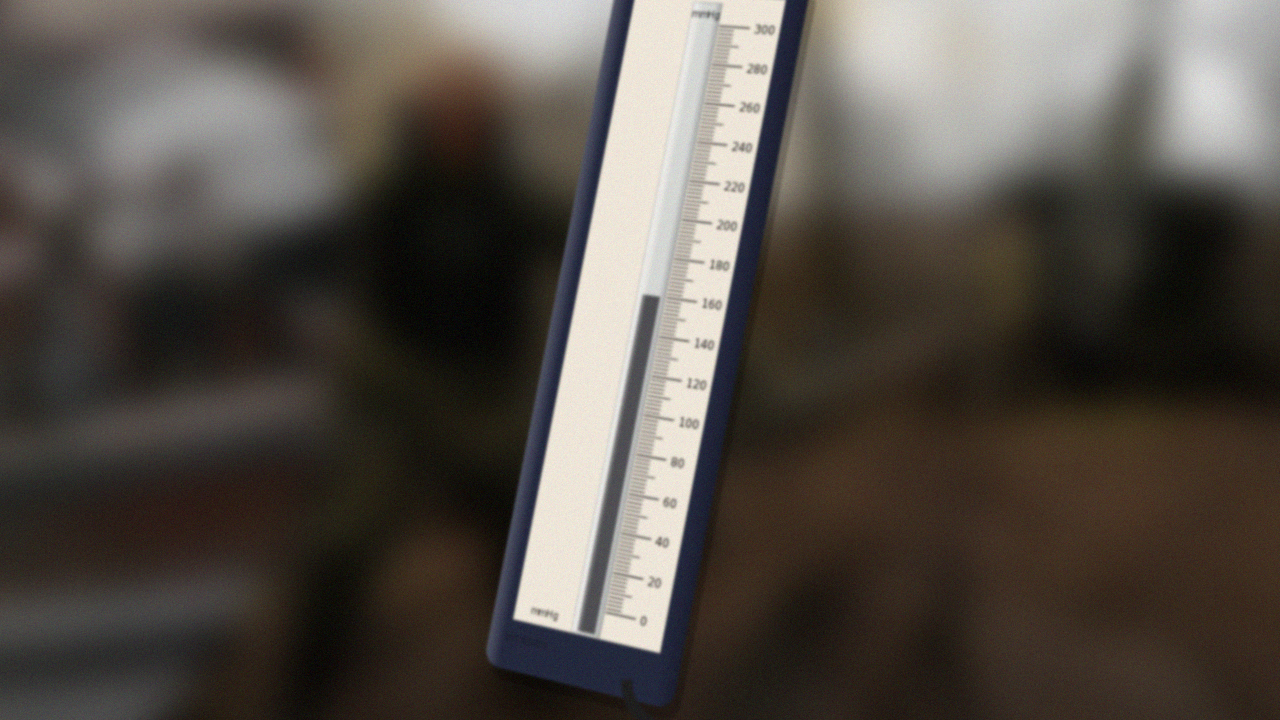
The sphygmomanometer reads 160 mmHg
